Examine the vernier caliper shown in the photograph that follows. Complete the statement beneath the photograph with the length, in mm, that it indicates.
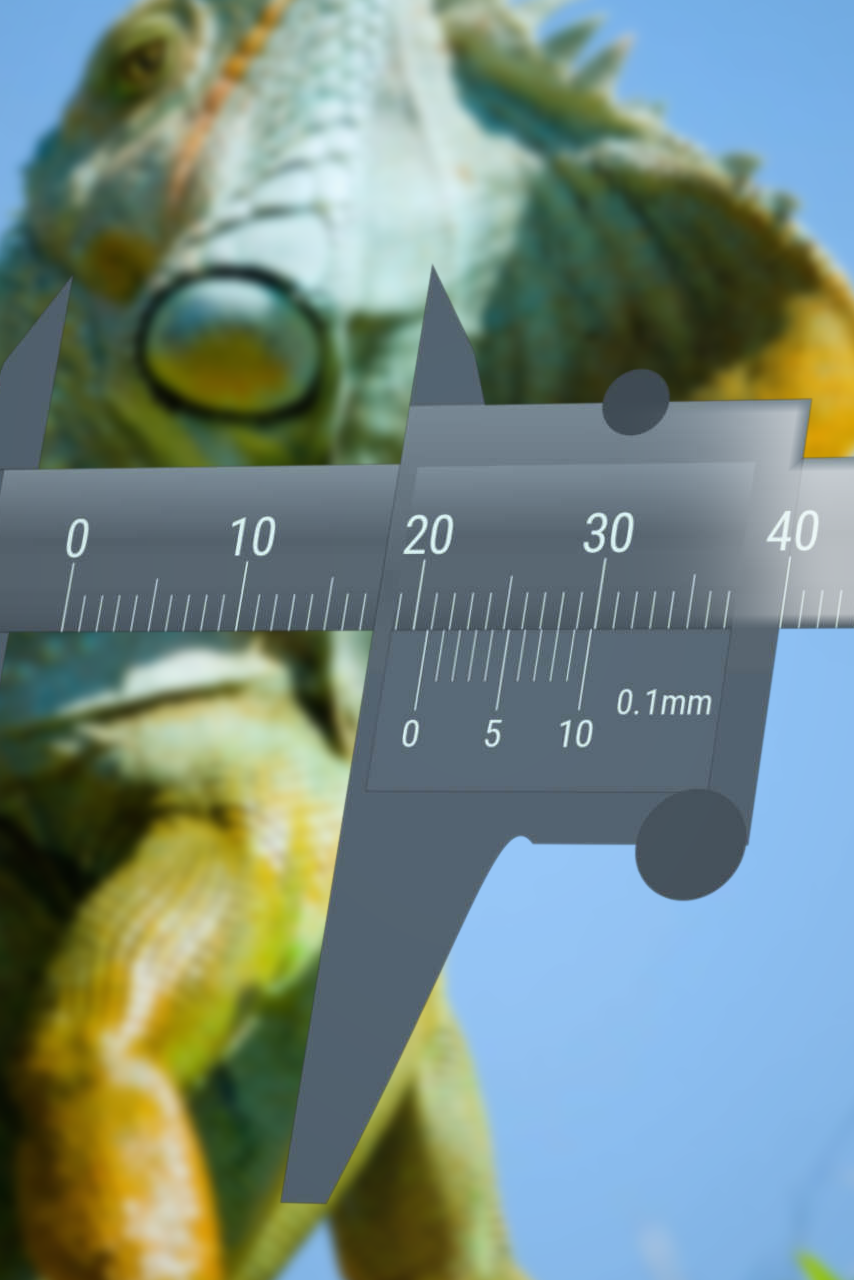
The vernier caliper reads 20.8 mm
